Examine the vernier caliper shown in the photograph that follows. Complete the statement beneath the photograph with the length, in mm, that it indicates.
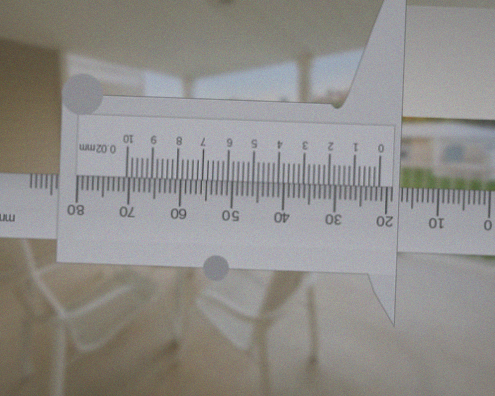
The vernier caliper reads 21.5 mm
